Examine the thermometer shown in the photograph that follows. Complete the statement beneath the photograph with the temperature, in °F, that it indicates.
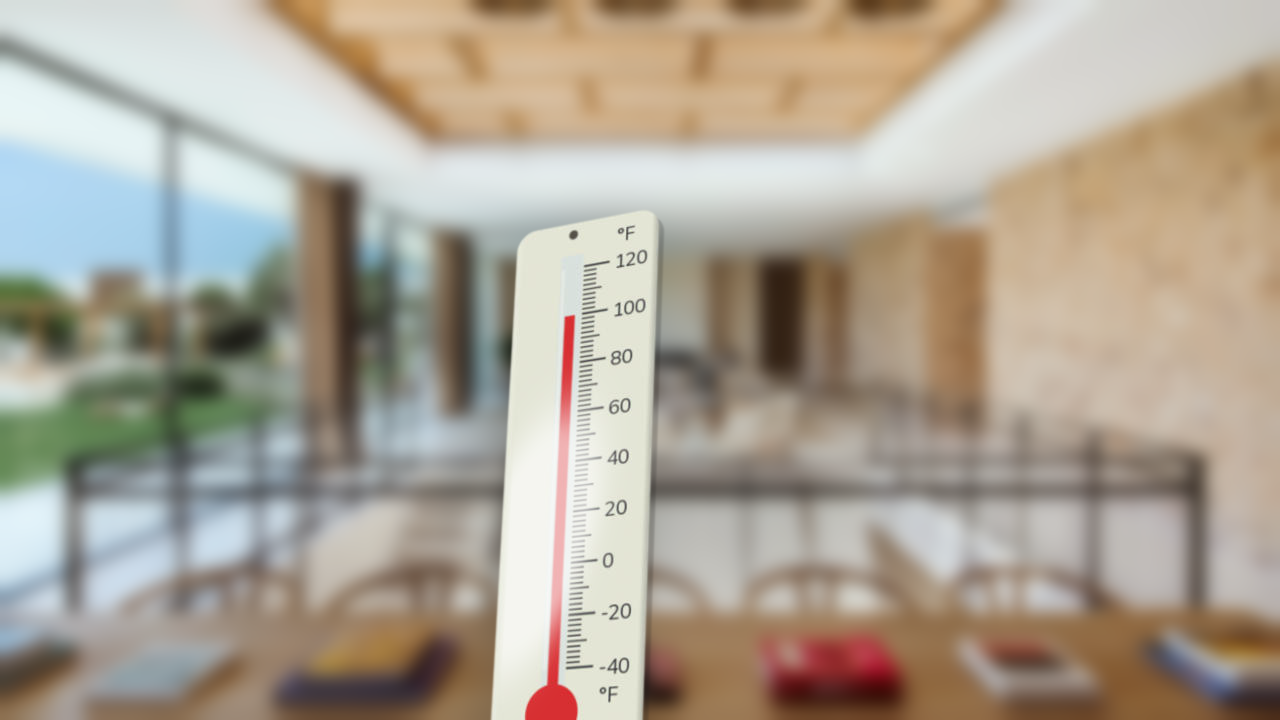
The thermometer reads 100 °F
